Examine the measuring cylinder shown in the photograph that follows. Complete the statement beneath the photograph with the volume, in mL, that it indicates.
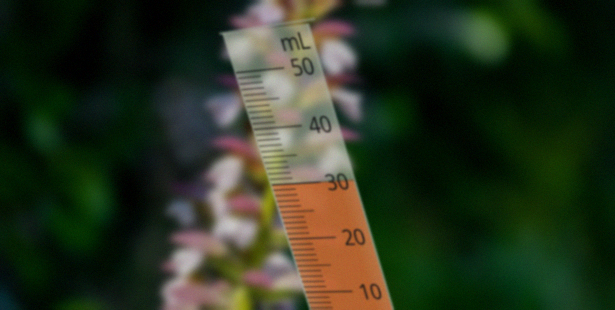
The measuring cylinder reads 30 mL
